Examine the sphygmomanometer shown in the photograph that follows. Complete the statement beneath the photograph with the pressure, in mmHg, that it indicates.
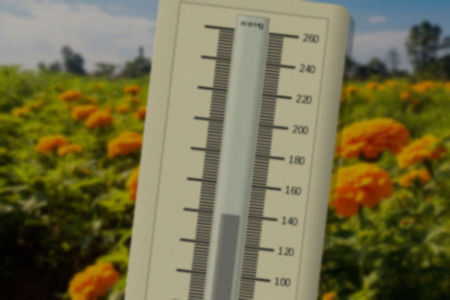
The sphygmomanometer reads 140 mmHg
